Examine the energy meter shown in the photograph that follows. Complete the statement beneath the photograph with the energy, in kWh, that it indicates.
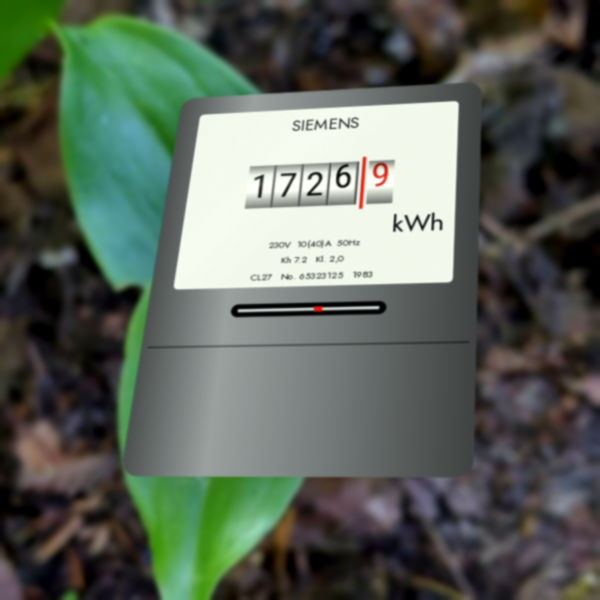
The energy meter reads 1726.9 kWh
